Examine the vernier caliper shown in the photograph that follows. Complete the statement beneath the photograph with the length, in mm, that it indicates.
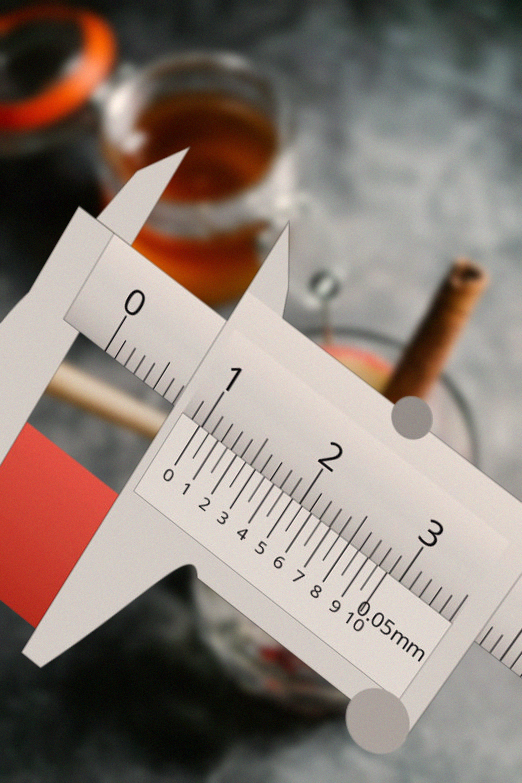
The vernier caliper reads 9.8 mm
